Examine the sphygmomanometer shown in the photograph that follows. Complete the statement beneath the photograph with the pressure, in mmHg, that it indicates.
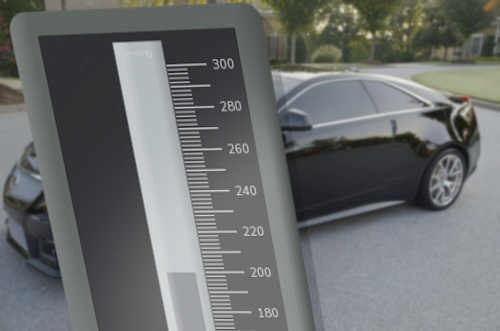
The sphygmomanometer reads 200 mmHg
